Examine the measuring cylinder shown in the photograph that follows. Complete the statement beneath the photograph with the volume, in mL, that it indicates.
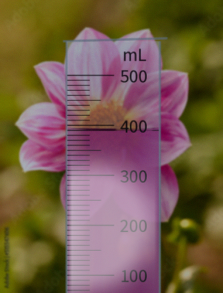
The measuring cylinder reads 390 mL
